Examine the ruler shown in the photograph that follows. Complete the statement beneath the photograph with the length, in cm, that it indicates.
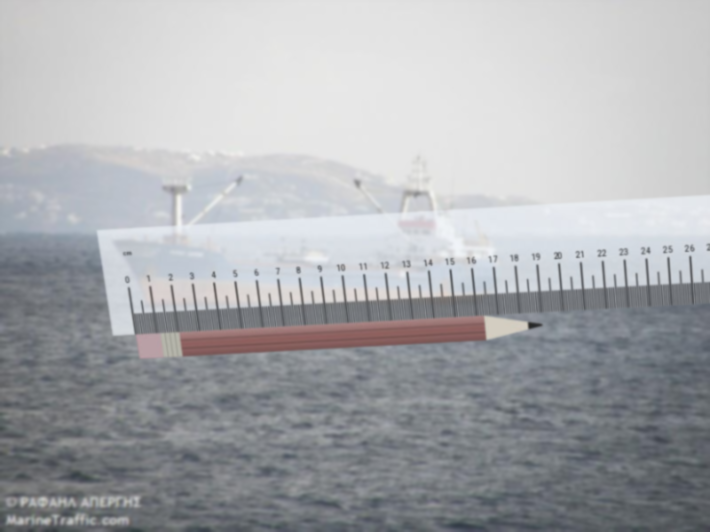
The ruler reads 19 cm
